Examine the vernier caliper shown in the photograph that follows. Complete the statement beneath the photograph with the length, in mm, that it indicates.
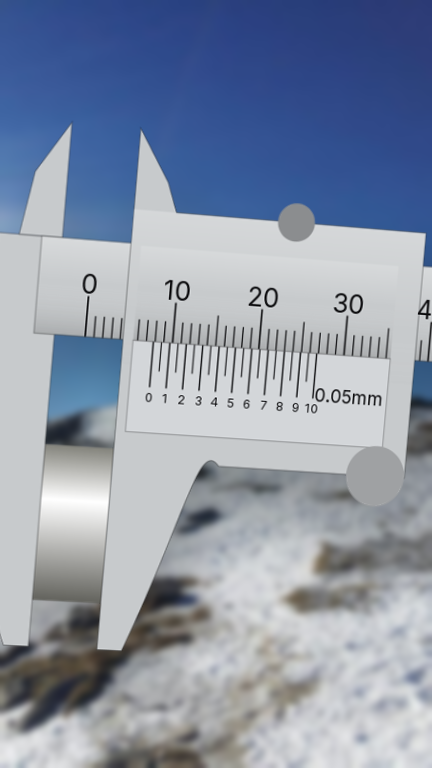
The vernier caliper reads 7.8 mm
